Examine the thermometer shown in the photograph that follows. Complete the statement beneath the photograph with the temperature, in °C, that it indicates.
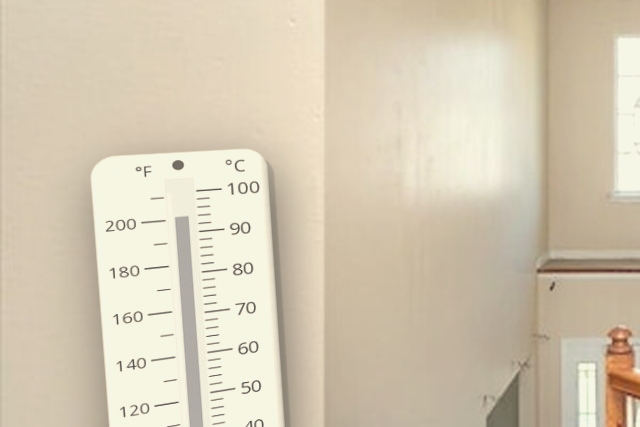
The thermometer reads 94 °C
